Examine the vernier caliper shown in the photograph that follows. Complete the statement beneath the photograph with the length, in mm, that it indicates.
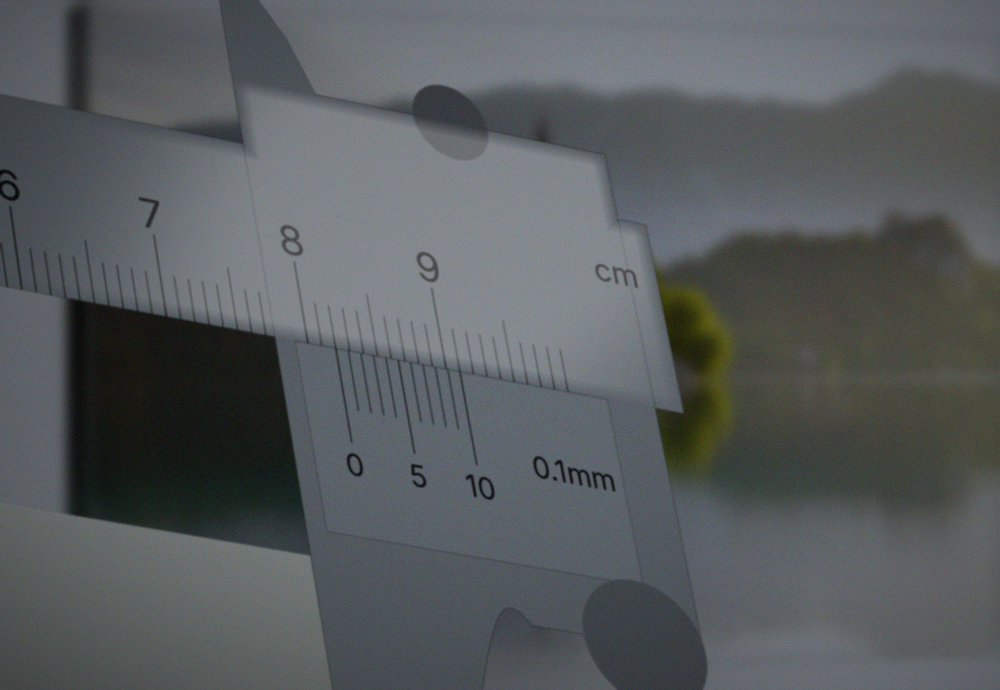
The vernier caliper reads 82.0 mm
